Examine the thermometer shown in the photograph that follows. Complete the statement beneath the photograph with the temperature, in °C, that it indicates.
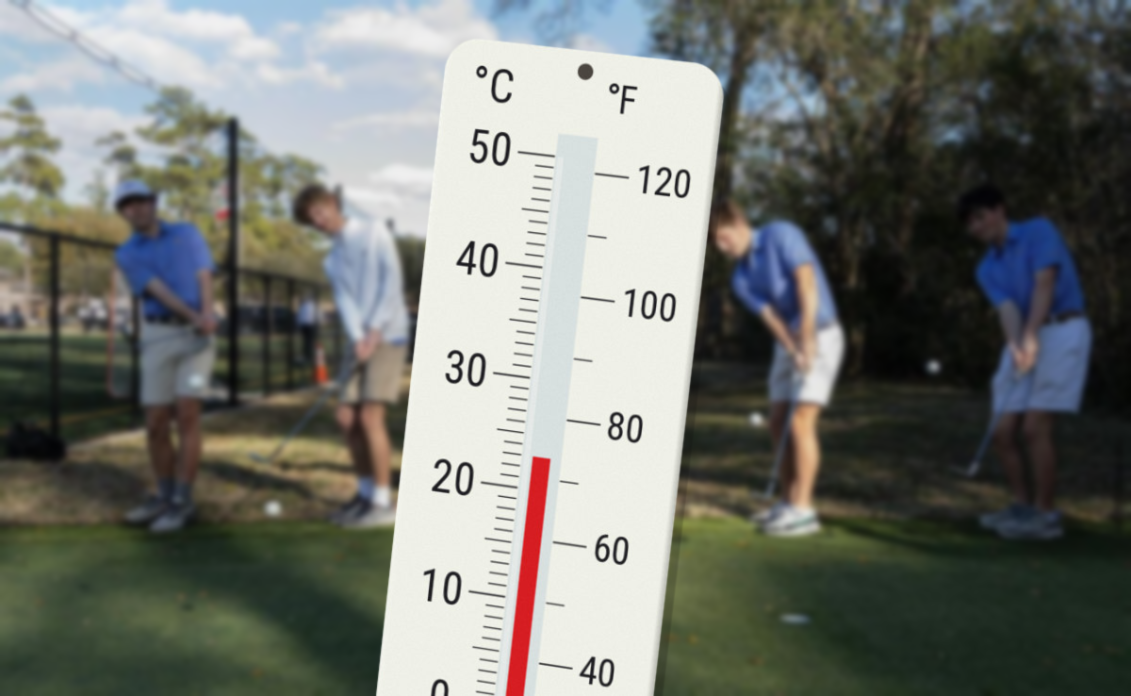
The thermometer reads 23 °C
